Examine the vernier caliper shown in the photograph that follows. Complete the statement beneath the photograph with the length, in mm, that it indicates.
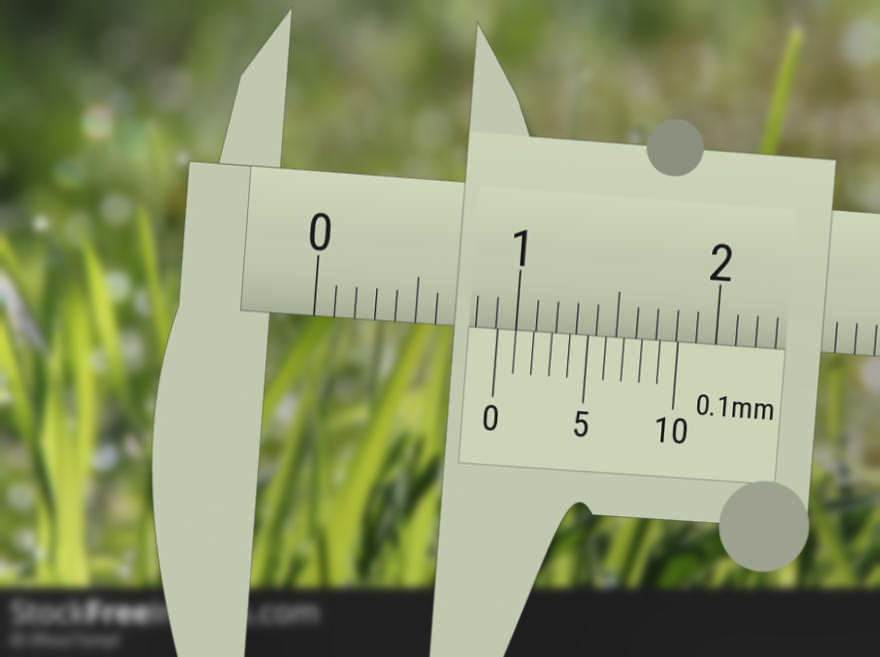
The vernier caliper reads 9.1 mm
